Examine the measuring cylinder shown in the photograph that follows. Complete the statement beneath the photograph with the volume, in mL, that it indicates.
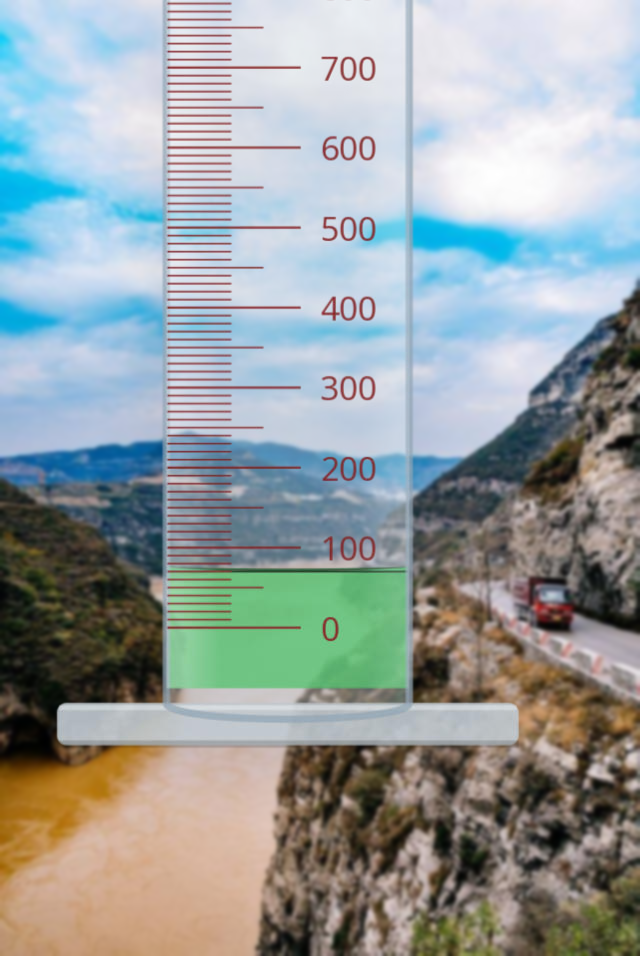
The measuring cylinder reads 70 mL
